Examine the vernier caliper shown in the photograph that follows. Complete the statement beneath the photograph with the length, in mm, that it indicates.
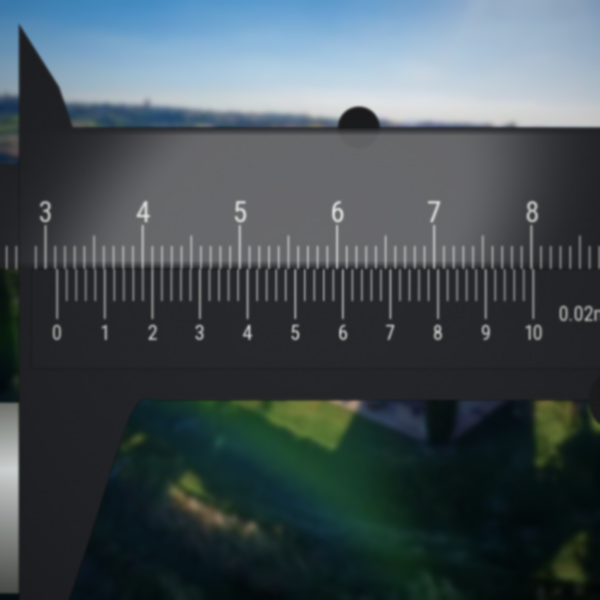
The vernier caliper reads 31.2 mm
